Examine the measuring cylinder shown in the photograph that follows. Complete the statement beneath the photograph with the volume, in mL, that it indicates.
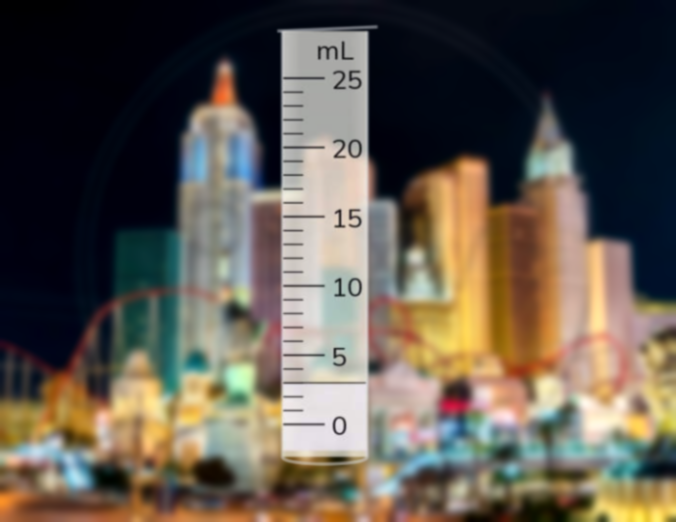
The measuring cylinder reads 3 mL
